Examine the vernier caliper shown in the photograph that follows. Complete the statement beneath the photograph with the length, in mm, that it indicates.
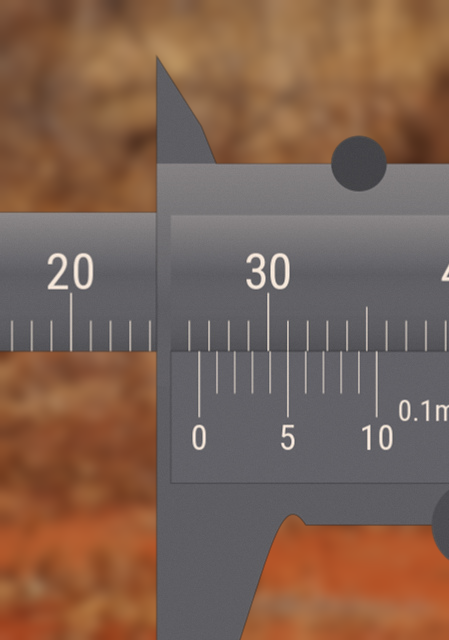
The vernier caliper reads 26.5 mm
